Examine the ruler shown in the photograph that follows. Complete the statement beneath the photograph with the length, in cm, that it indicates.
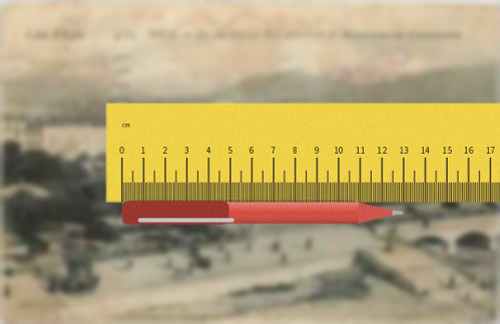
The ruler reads 13 cm
